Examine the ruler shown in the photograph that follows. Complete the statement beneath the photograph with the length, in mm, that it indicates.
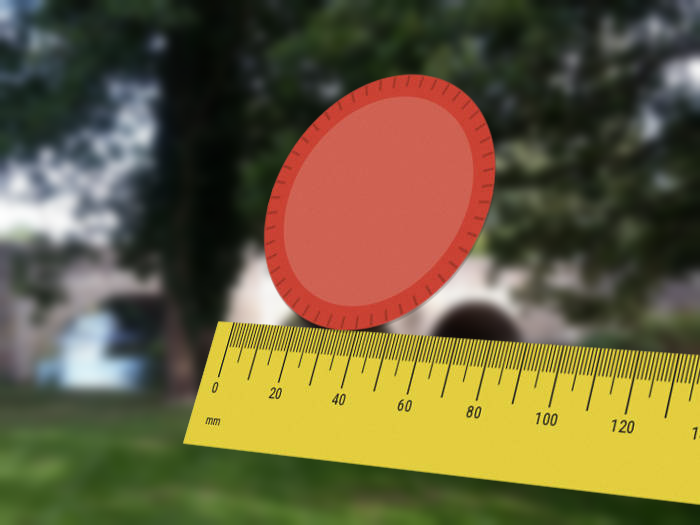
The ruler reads 70 mm
